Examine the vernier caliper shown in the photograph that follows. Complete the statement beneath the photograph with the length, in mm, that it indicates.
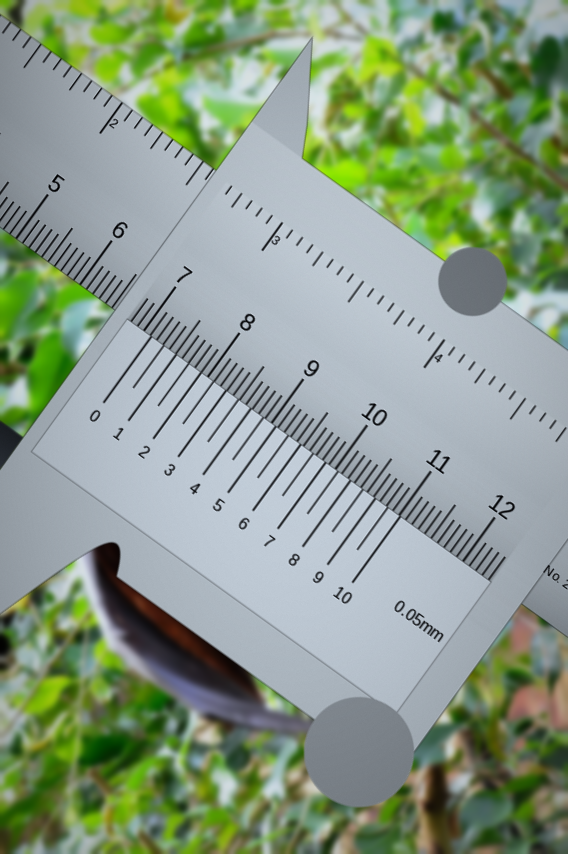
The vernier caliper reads 71.2 mm
